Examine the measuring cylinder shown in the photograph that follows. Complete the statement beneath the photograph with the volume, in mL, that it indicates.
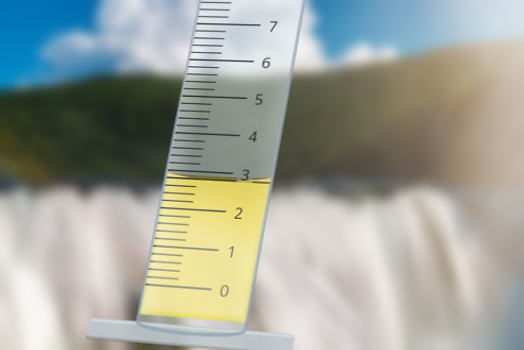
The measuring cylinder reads 2.8 mL
